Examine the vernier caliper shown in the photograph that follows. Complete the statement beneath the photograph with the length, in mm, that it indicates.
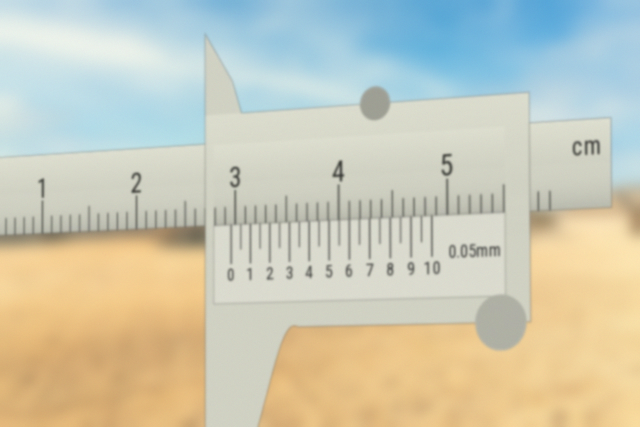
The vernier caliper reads 29.6 mm
